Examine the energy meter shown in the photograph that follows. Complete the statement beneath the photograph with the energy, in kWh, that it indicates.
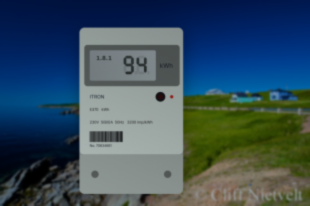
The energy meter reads 94 kWh
